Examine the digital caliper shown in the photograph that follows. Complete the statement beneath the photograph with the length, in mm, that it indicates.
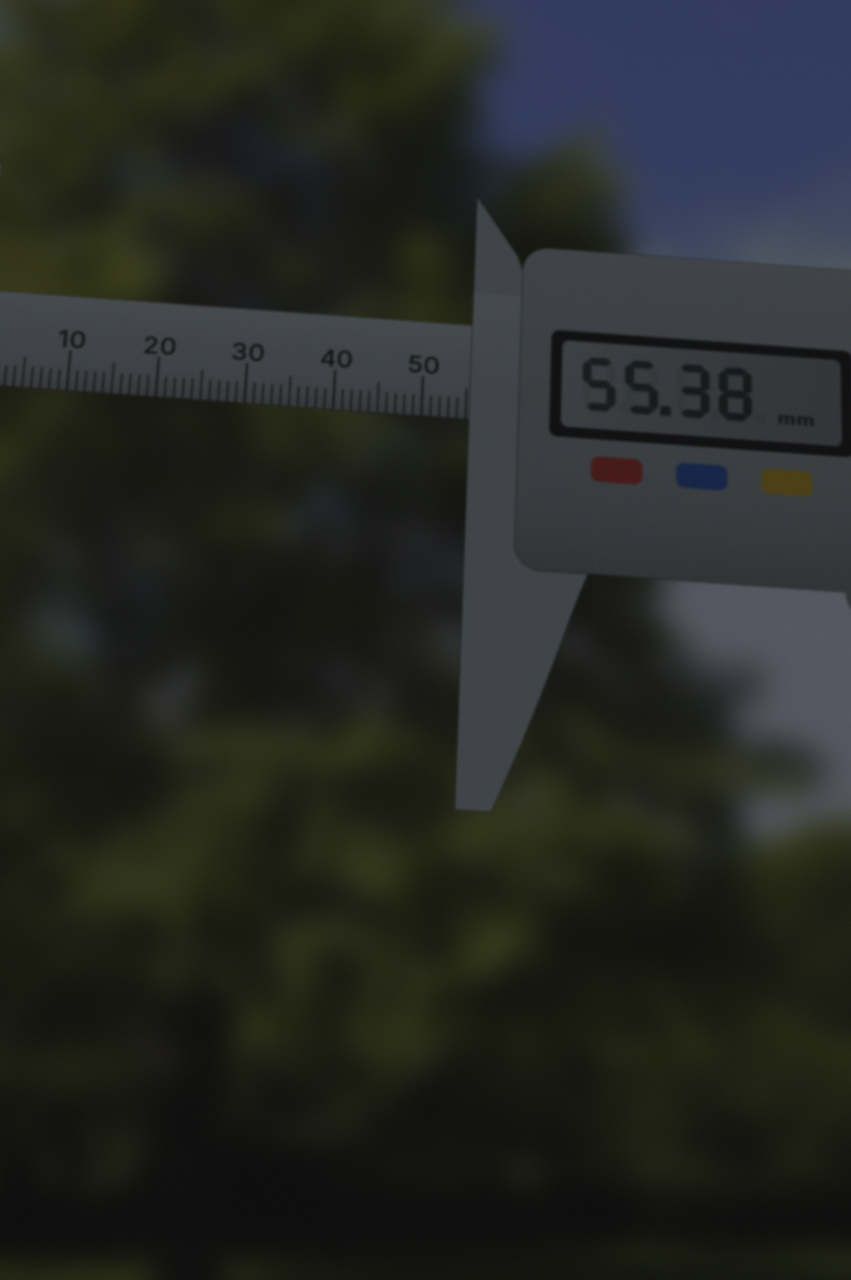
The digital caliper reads 55.38 mm
